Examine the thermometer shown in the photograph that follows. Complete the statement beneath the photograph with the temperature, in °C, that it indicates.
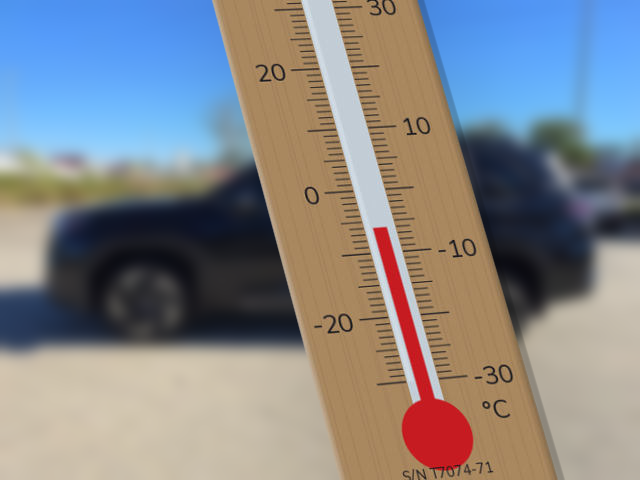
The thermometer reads -6 °C
